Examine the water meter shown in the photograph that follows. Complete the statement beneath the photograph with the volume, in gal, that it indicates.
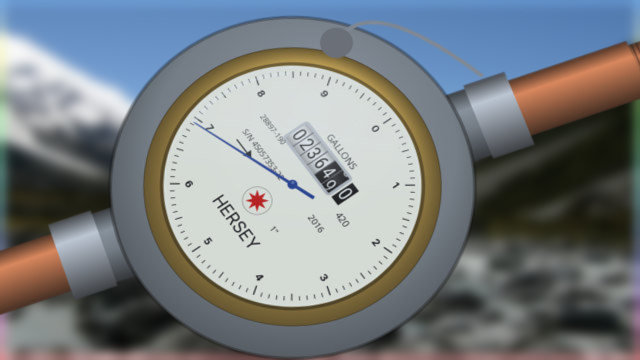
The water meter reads 236486.9 gal
